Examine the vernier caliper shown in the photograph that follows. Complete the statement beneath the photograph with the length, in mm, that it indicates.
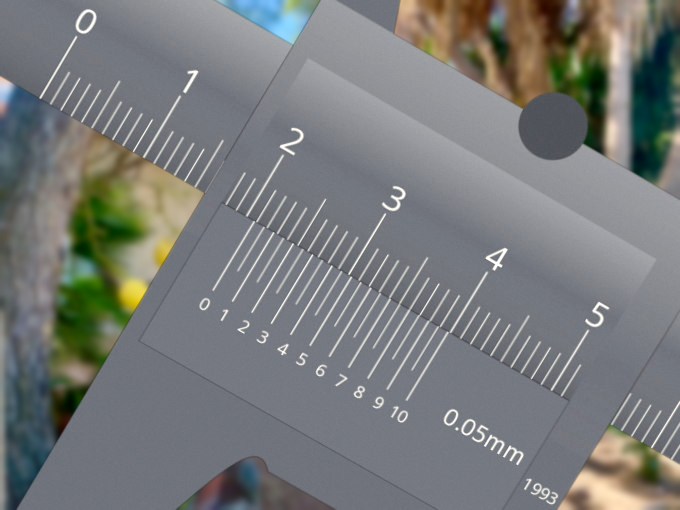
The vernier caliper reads 20.8 mm
